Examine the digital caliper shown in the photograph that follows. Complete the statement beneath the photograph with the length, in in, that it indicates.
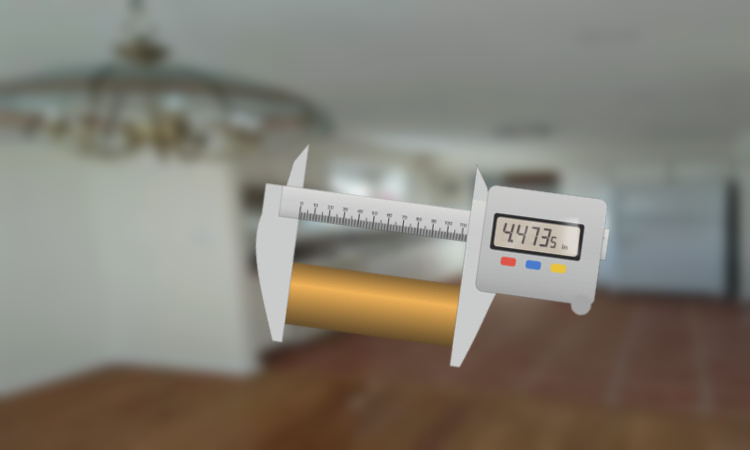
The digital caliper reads 4.4735 in
